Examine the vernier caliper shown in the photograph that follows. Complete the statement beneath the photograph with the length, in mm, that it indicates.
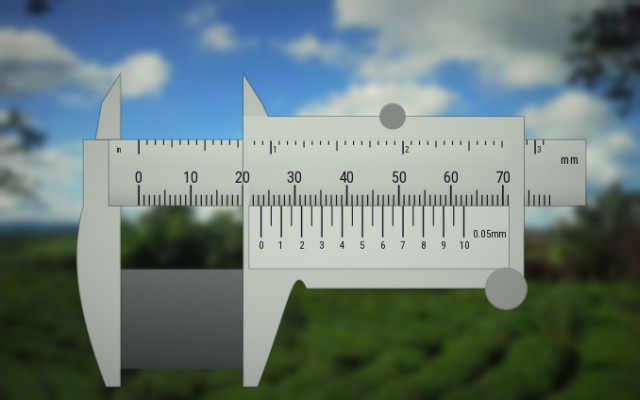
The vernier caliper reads 23.5 mm
